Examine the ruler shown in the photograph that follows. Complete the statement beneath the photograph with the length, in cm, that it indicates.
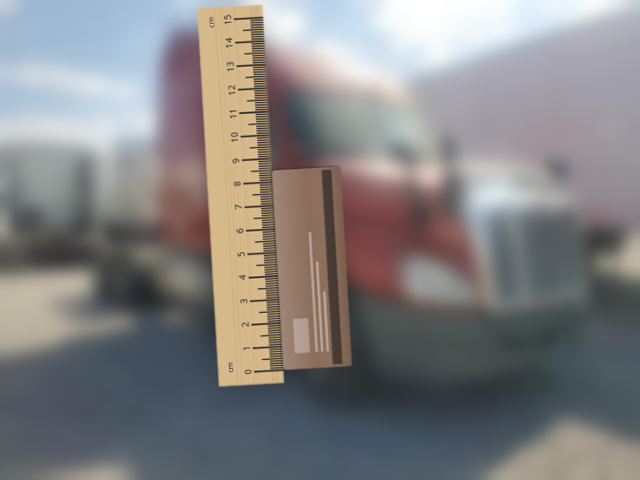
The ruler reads 8.5 cm
